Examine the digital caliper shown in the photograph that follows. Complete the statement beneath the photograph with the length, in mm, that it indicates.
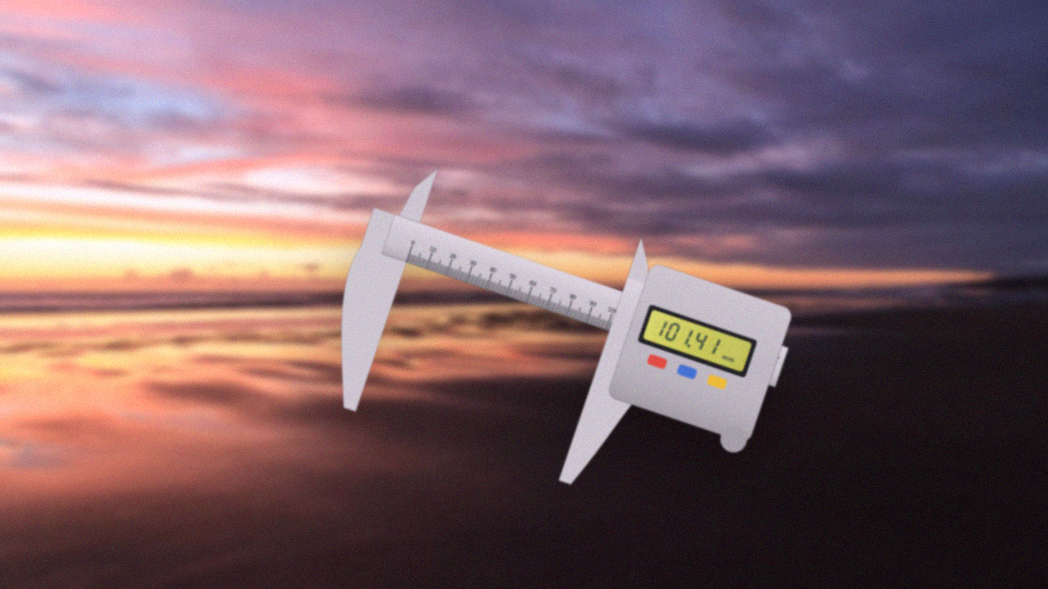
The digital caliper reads 101.41 mm
